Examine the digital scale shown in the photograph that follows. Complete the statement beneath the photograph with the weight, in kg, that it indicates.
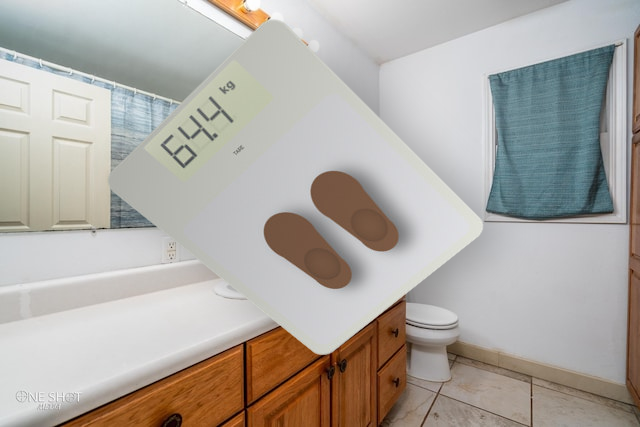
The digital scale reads 64.4 kg
